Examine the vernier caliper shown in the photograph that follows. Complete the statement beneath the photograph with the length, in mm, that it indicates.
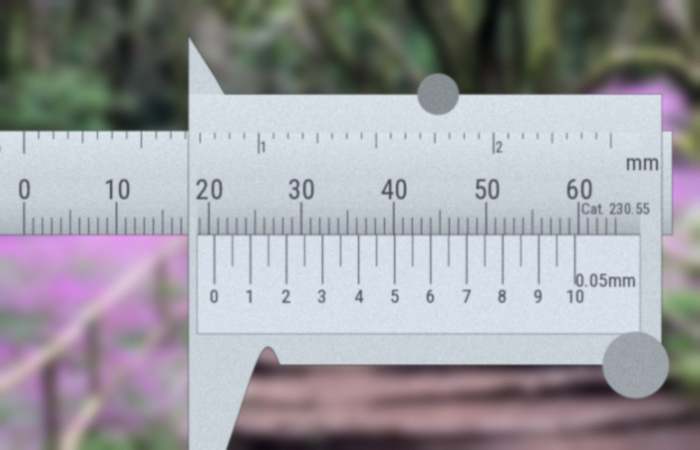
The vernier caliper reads 20.6 mm
